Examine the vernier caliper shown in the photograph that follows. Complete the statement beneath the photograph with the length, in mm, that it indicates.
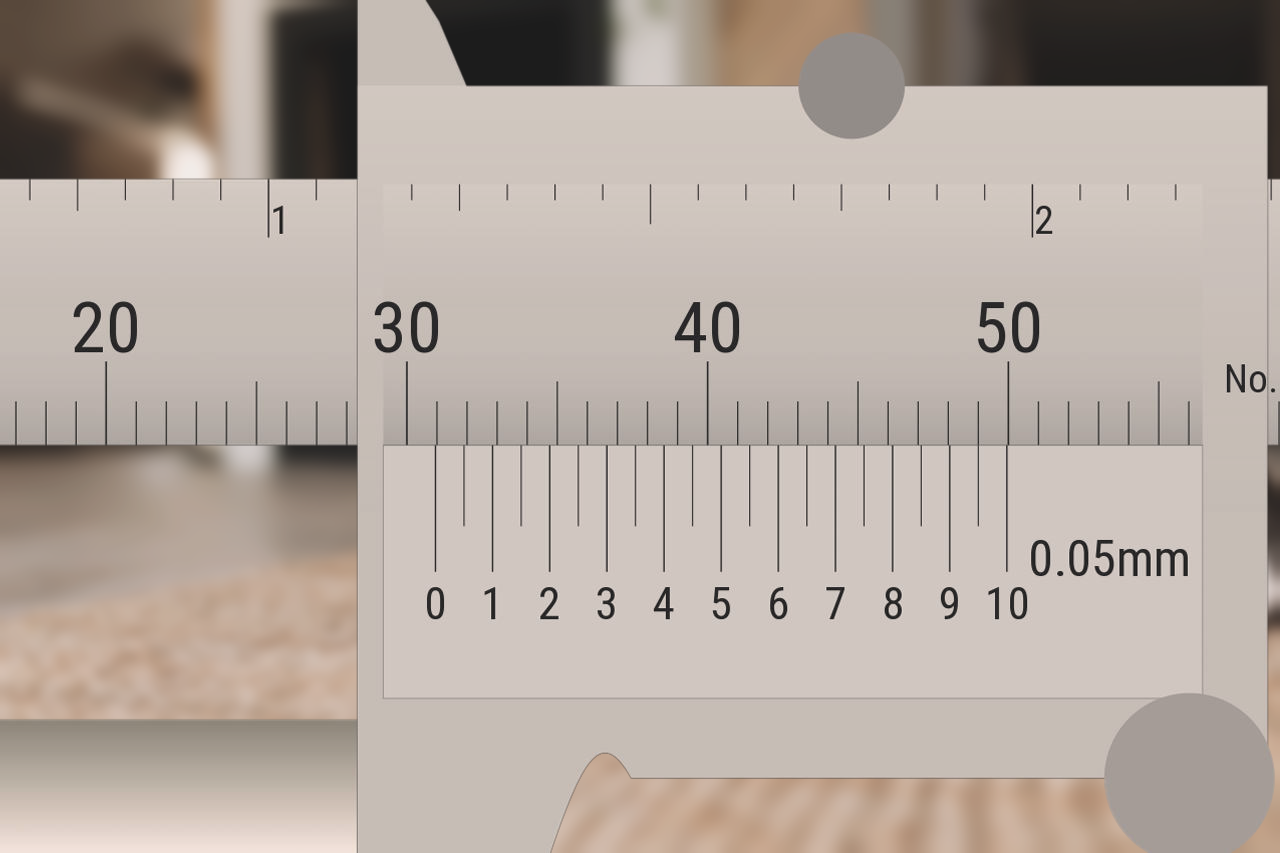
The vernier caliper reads 30.95 mm
